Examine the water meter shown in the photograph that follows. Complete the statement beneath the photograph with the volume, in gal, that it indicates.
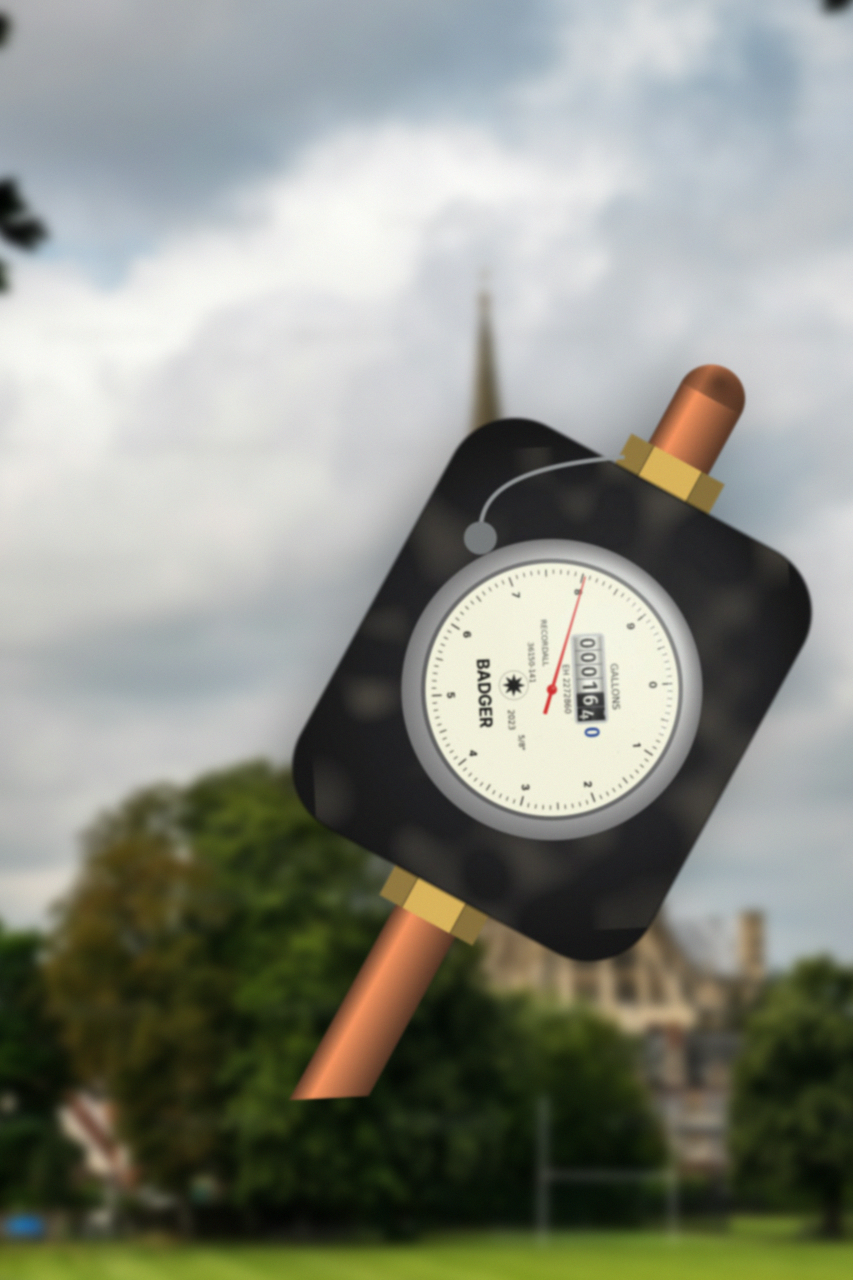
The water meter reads 1638.0 gal
